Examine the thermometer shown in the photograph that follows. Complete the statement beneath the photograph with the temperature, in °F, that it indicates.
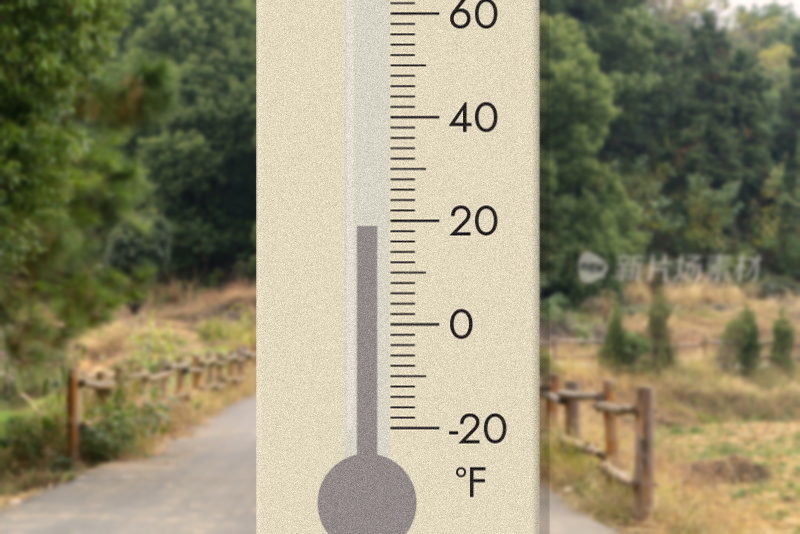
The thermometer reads 19 °F
